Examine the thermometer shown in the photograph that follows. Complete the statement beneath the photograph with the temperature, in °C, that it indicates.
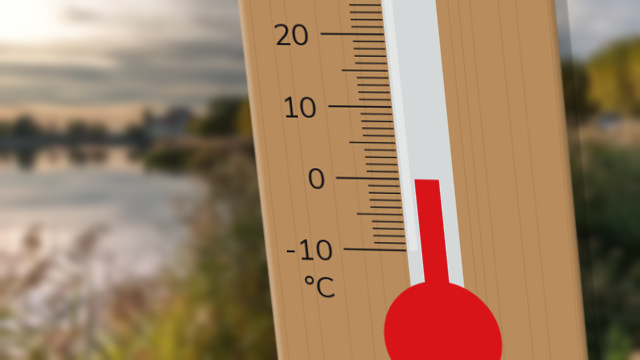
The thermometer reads 0 °C
